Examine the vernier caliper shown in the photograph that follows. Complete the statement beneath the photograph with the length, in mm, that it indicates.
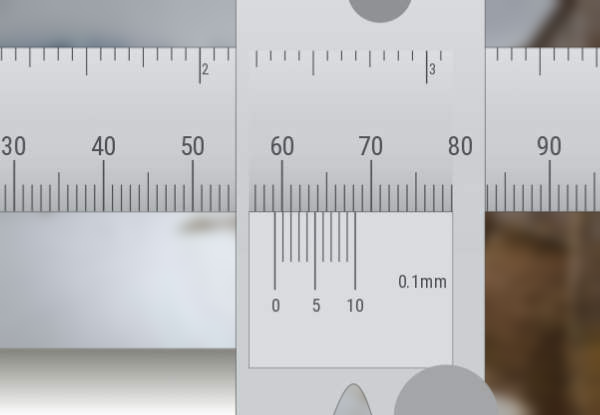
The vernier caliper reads 59.2 mm
